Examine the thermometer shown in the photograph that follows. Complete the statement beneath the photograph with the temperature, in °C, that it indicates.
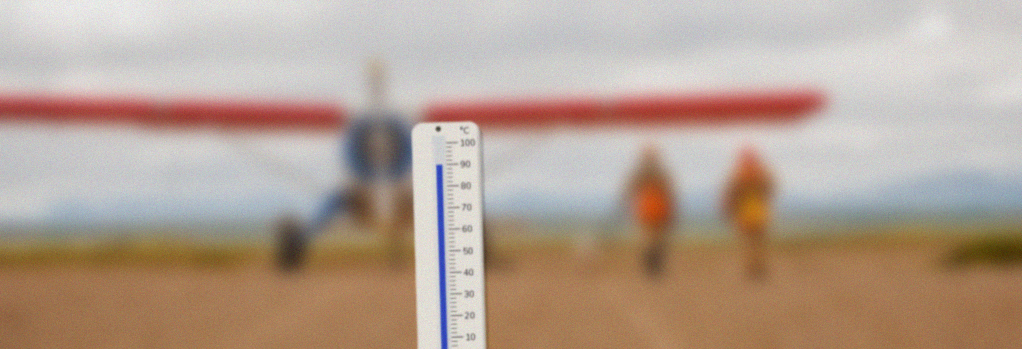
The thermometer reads 90 °C
